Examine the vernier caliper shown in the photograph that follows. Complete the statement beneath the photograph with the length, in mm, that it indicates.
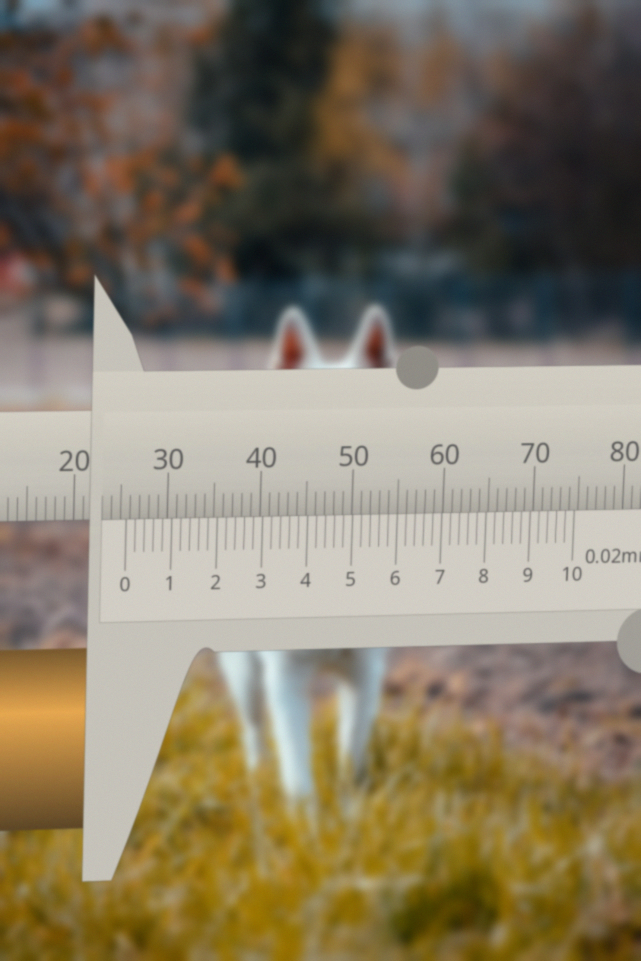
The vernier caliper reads 25.6 mm
